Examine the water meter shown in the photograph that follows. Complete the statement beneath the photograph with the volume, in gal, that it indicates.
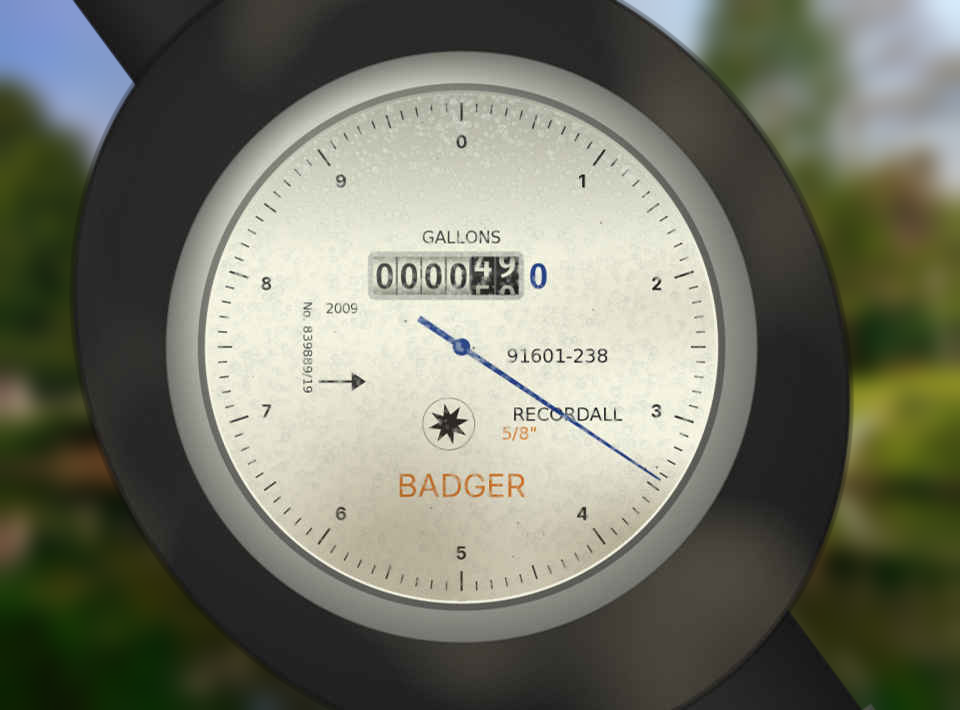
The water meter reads 493.4 gal
